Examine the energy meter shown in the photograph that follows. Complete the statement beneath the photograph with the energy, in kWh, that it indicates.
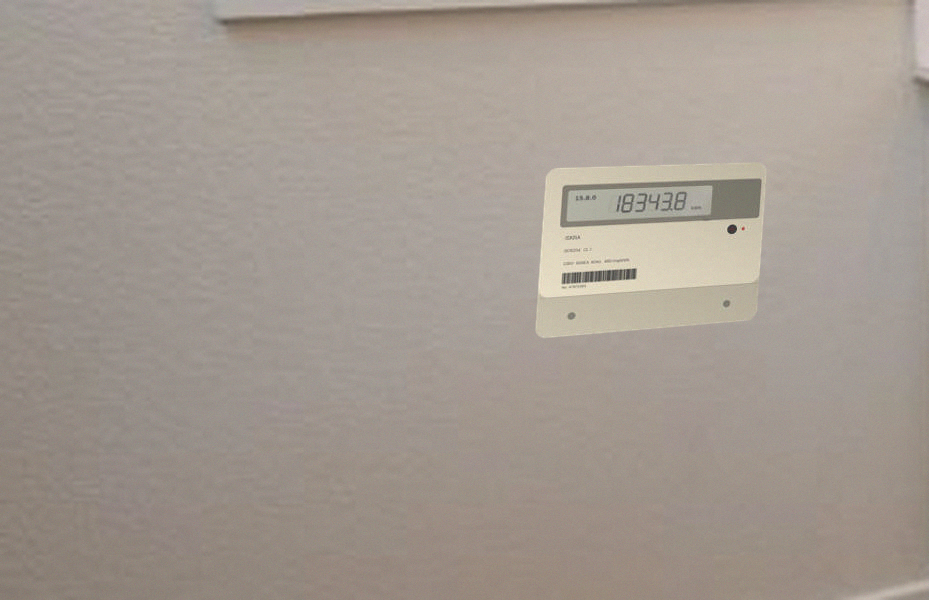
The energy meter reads 18343.8 kWh
